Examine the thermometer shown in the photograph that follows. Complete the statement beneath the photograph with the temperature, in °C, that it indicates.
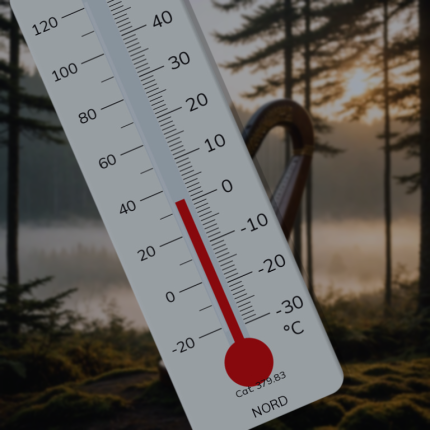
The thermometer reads 1 °C
